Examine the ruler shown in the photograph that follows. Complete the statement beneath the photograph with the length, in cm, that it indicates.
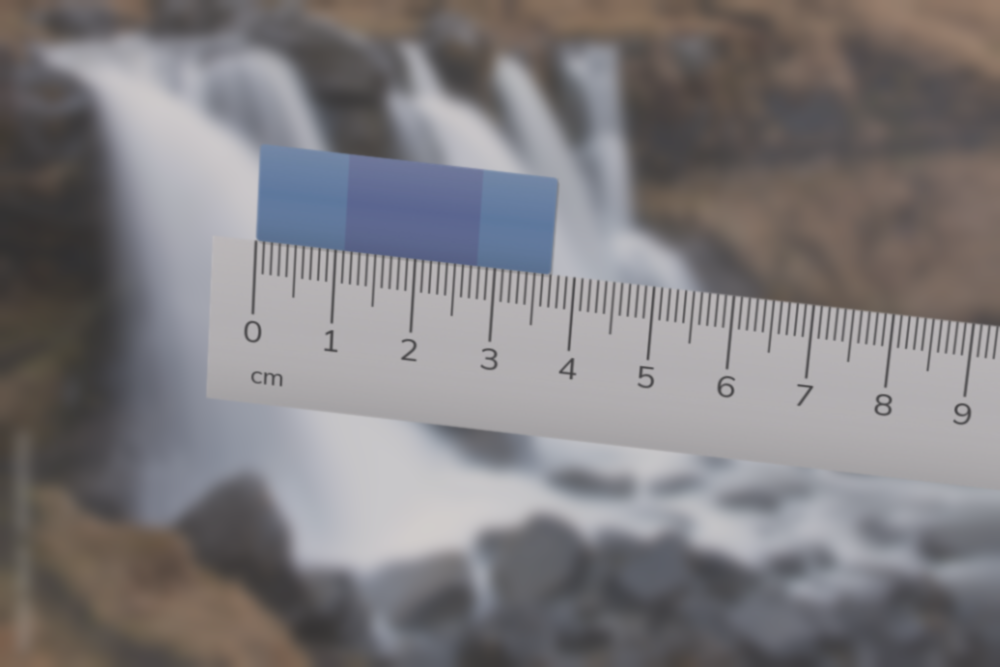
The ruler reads 3.7 cm
